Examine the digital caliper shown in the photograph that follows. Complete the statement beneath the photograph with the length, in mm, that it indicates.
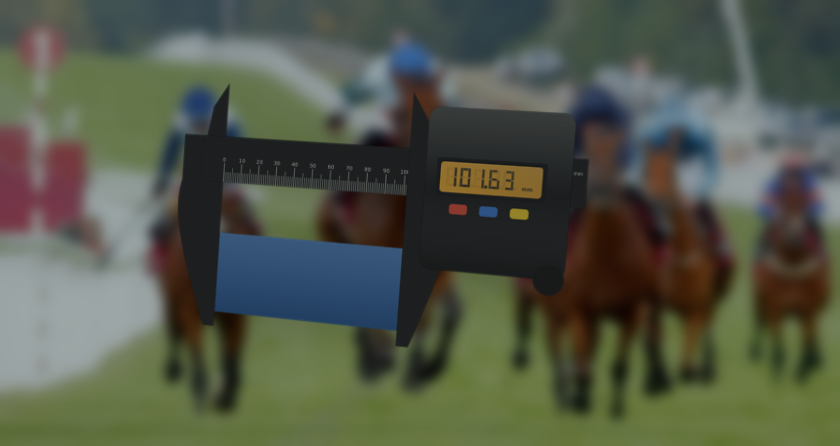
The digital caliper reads 101.63 mm
